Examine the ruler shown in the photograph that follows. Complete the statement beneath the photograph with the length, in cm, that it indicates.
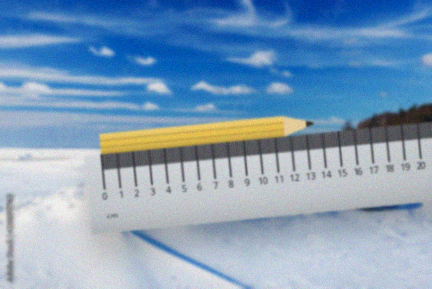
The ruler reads 13.5 cm
